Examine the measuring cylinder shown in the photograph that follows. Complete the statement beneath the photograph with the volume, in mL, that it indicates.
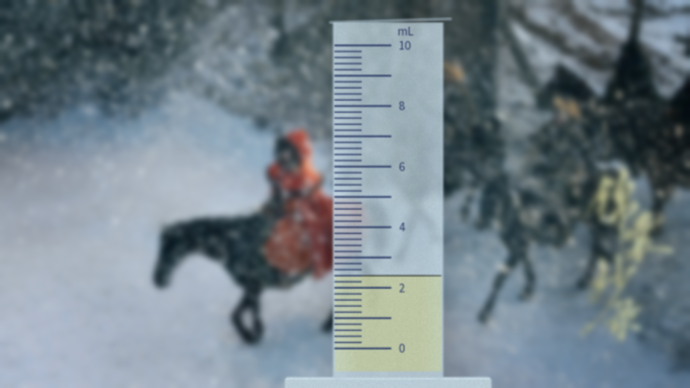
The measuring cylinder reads 2.4 mL
